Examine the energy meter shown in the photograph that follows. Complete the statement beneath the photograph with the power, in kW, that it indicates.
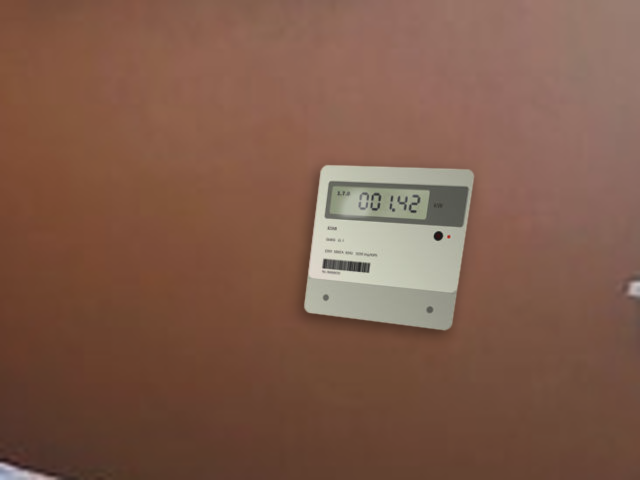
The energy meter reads 1.42 kW
